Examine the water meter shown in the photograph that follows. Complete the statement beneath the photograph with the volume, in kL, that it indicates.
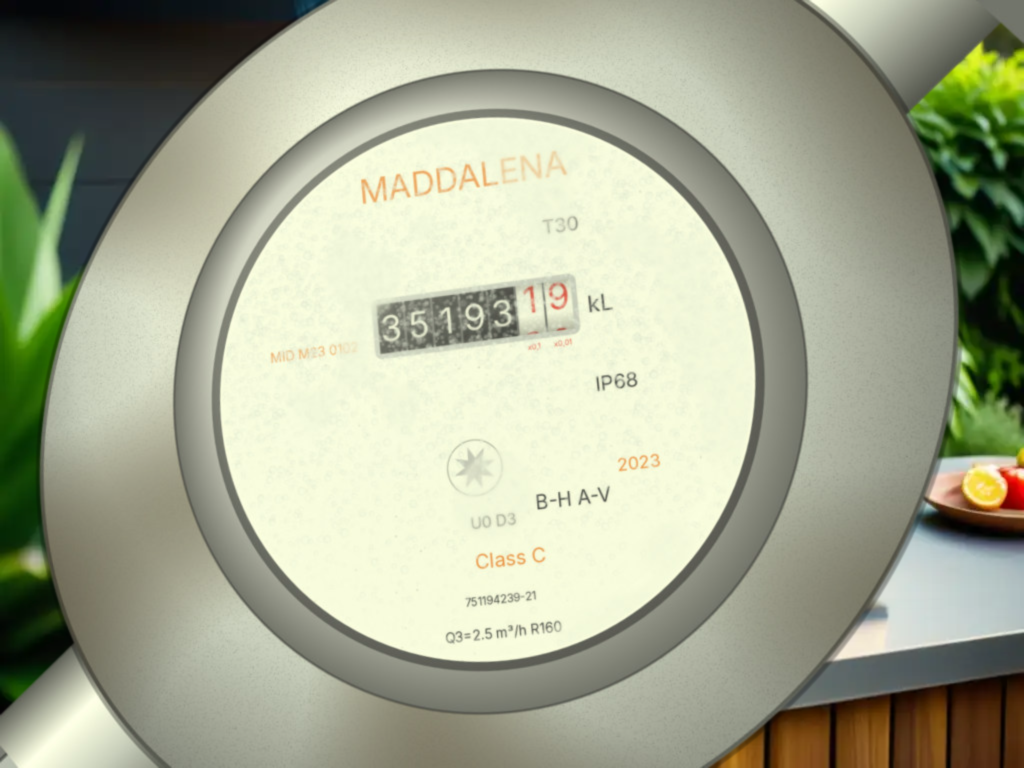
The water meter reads 35193.19 kL
